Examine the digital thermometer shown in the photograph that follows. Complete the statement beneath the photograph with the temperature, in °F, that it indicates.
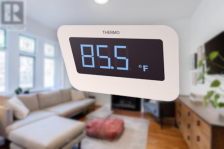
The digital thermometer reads 85.5 °F
